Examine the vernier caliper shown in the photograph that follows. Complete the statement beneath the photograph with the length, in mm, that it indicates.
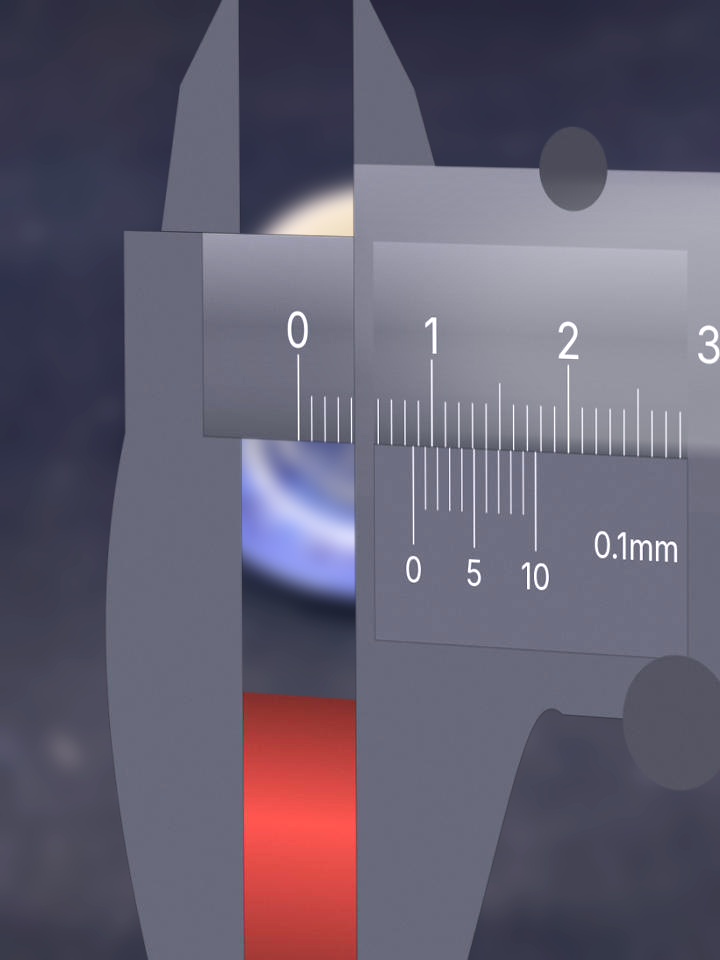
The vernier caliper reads 8.6 mm
